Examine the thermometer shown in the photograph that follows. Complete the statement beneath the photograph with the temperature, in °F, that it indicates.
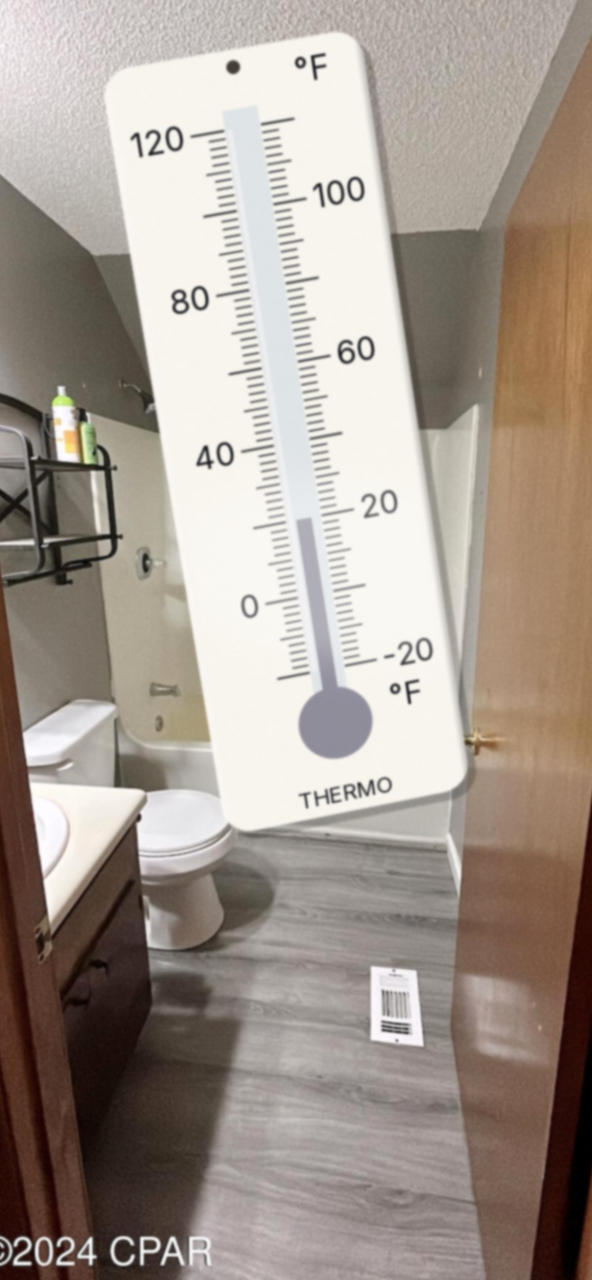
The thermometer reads 20 °F
